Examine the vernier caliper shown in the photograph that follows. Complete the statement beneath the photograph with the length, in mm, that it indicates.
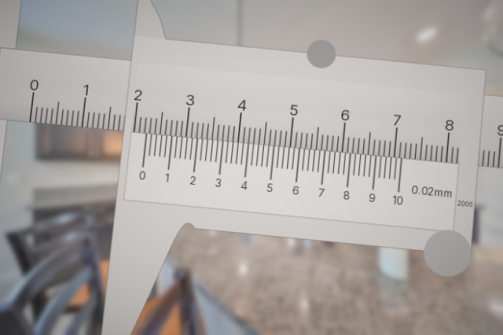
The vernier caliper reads 22.4 mm
